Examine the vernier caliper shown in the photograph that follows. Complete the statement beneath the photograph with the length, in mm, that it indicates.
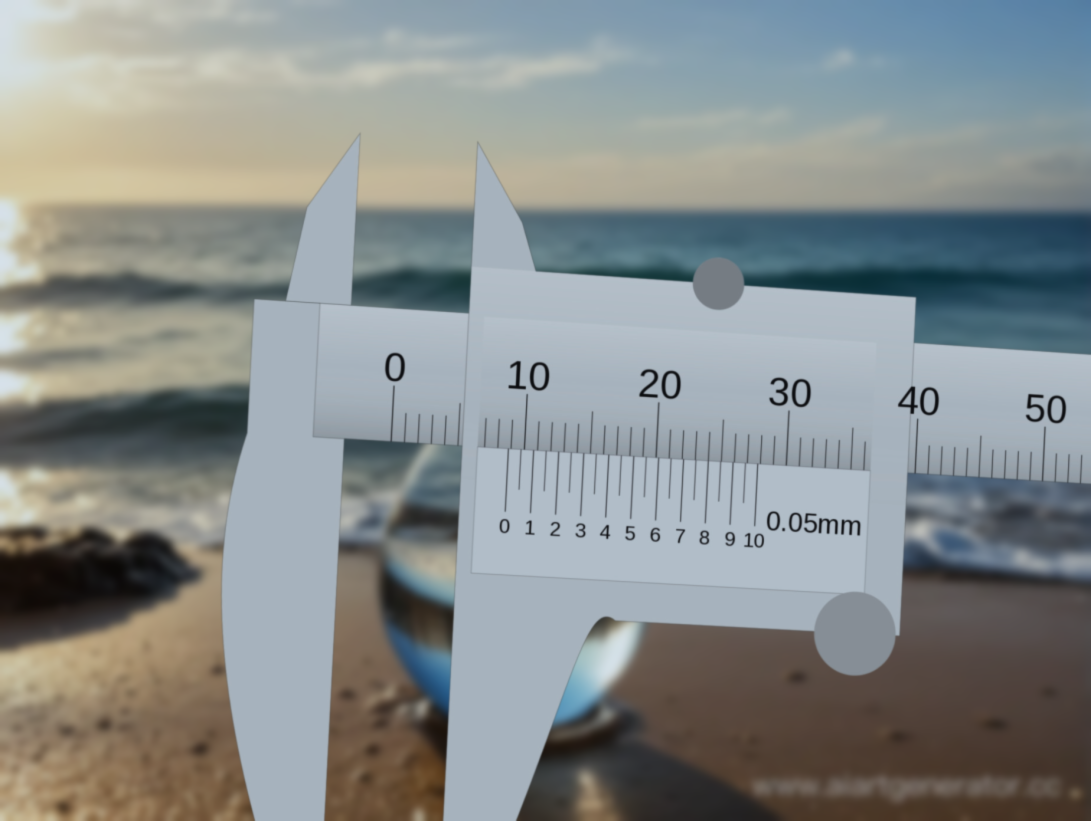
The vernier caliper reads 8.8 mm
